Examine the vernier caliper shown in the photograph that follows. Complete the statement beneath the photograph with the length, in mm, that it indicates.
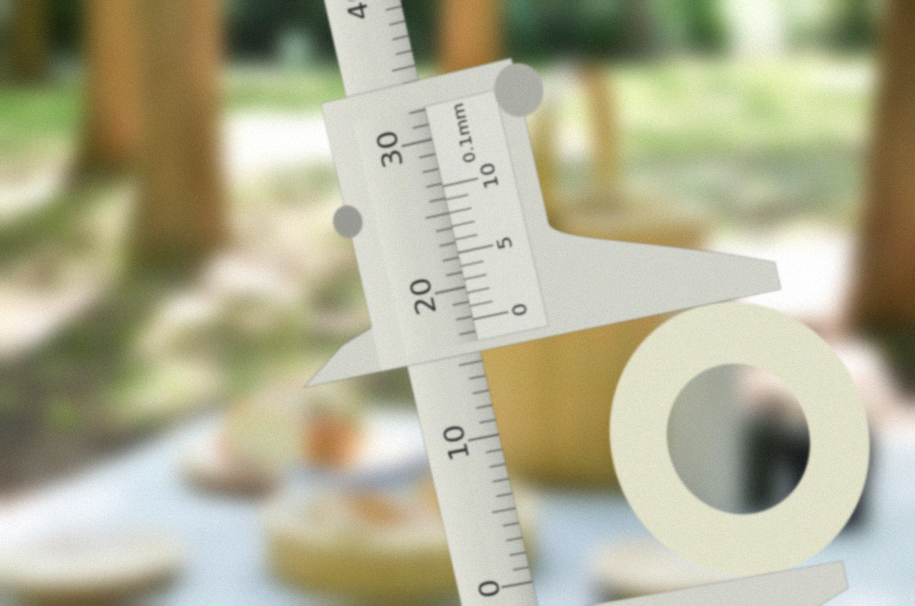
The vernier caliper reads 17.8 mm
